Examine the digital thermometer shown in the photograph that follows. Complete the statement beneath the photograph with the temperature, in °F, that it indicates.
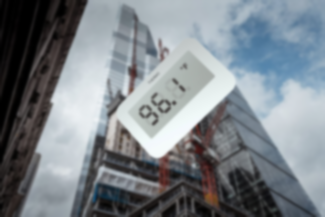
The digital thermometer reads 96.1 °F
